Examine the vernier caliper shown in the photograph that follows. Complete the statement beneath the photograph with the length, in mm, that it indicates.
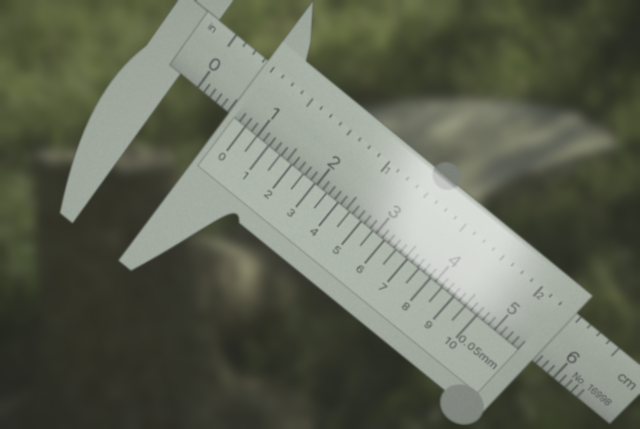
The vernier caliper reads 8.0 mm
